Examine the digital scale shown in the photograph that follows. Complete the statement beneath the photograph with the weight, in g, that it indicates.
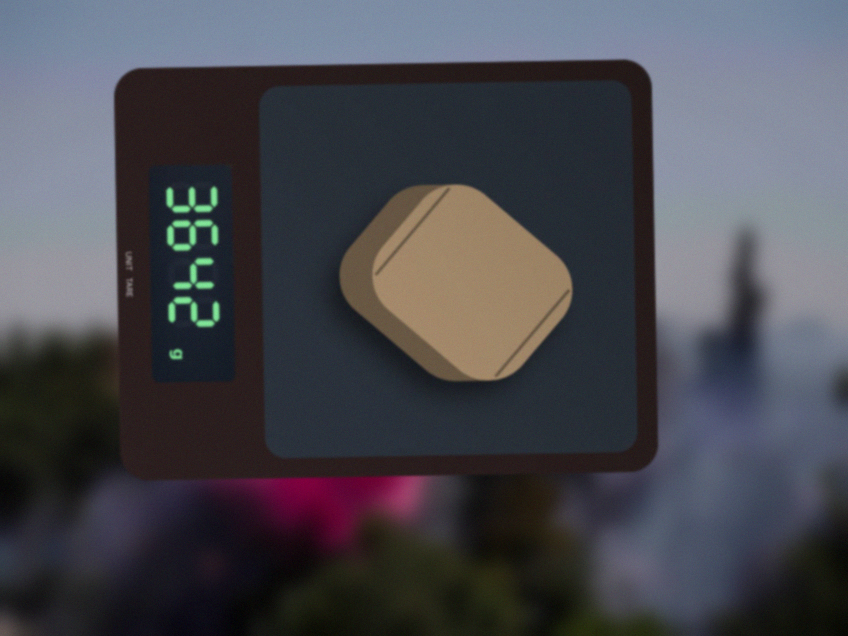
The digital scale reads 3642 g
